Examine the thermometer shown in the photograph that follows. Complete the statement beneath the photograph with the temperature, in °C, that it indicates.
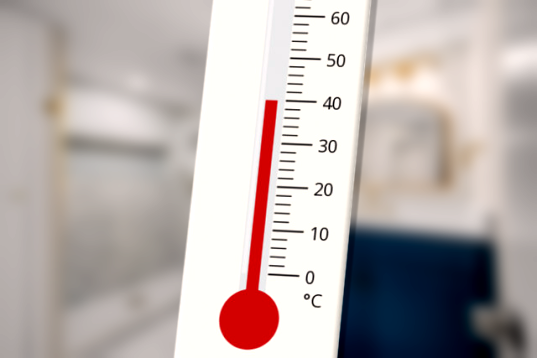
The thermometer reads 40 °C
